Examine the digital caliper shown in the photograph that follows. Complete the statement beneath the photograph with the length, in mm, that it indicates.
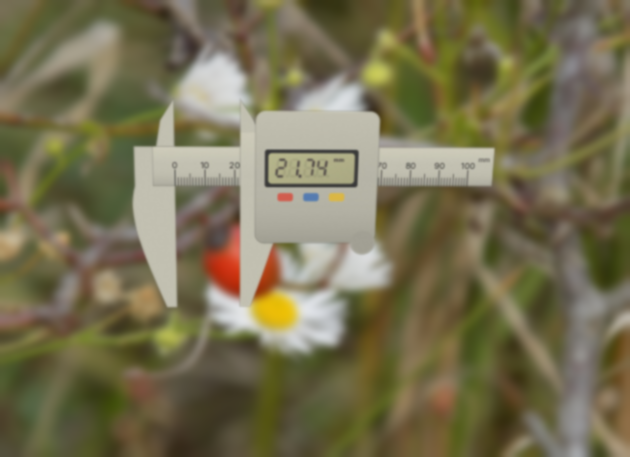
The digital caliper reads 21.74 mm
